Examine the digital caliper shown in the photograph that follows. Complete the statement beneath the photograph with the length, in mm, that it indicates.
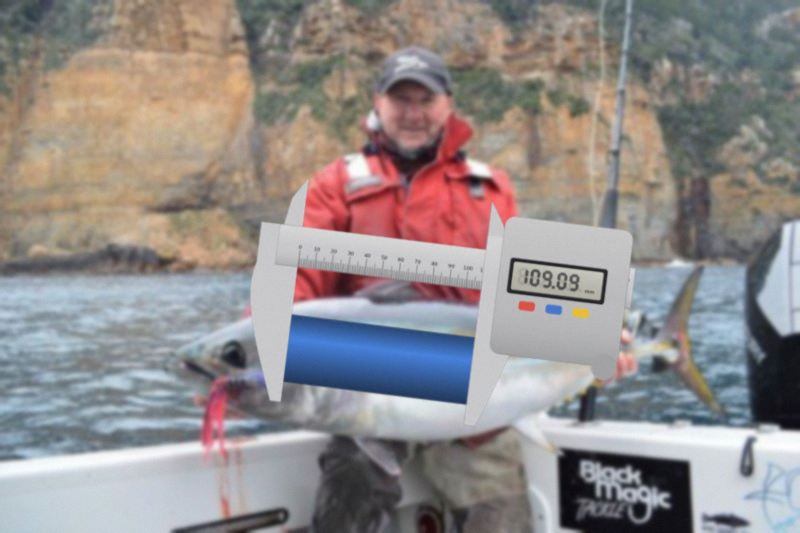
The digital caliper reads 109.09 mm
